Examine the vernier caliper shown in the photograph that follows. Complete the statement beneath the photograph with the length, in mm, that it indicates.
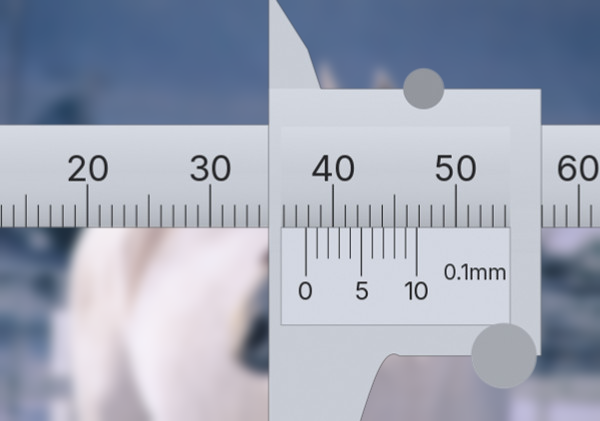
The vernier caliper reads 37.8 mm
